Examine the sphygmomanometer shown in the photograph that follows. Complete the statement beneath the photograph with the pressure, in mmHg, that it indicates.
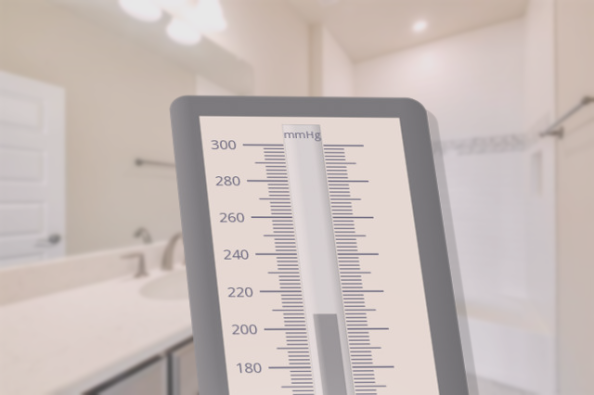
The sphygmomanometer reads 208 mmHg
